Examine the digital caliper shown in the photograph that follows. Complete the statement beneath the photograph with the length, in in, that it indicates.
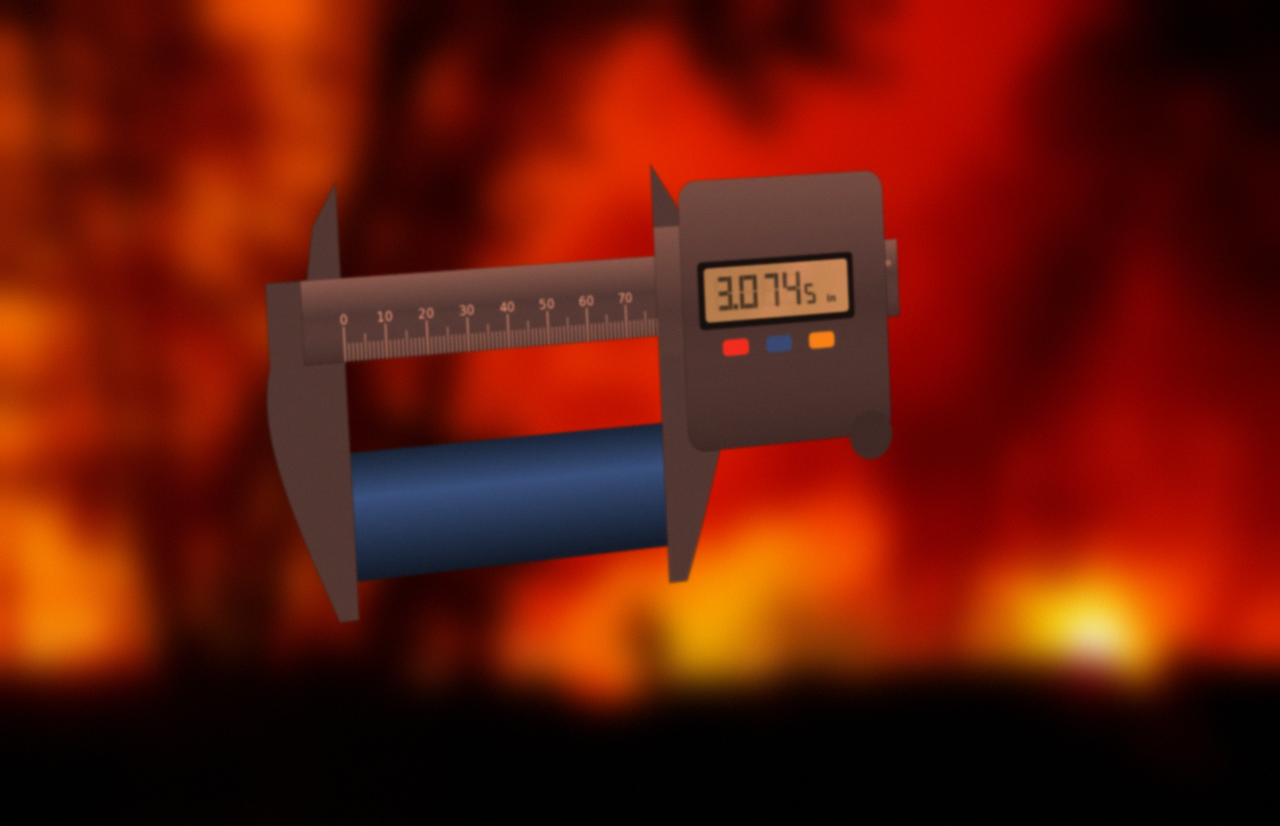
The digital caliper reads 3.0745 in
